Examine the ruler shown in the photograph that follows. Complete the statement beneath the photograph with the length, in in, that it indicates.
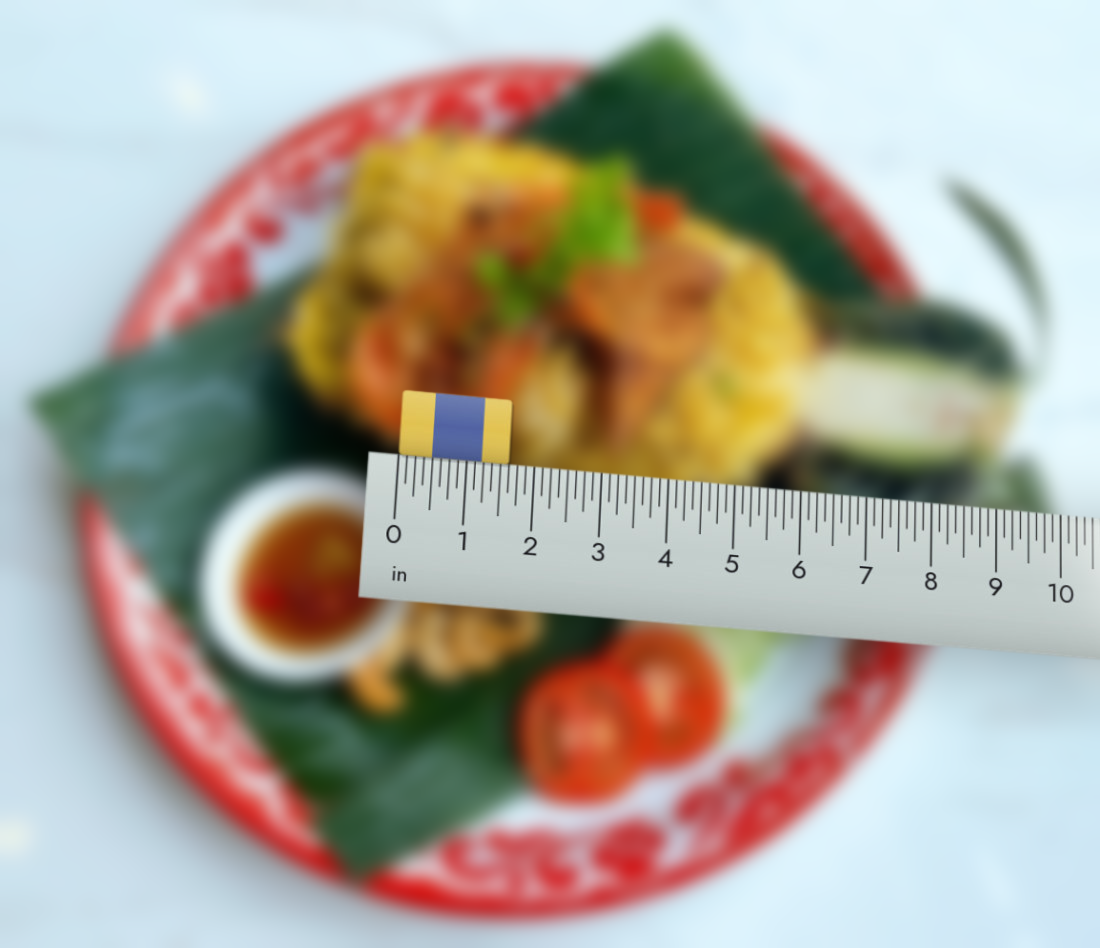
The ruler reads 1.625 in
